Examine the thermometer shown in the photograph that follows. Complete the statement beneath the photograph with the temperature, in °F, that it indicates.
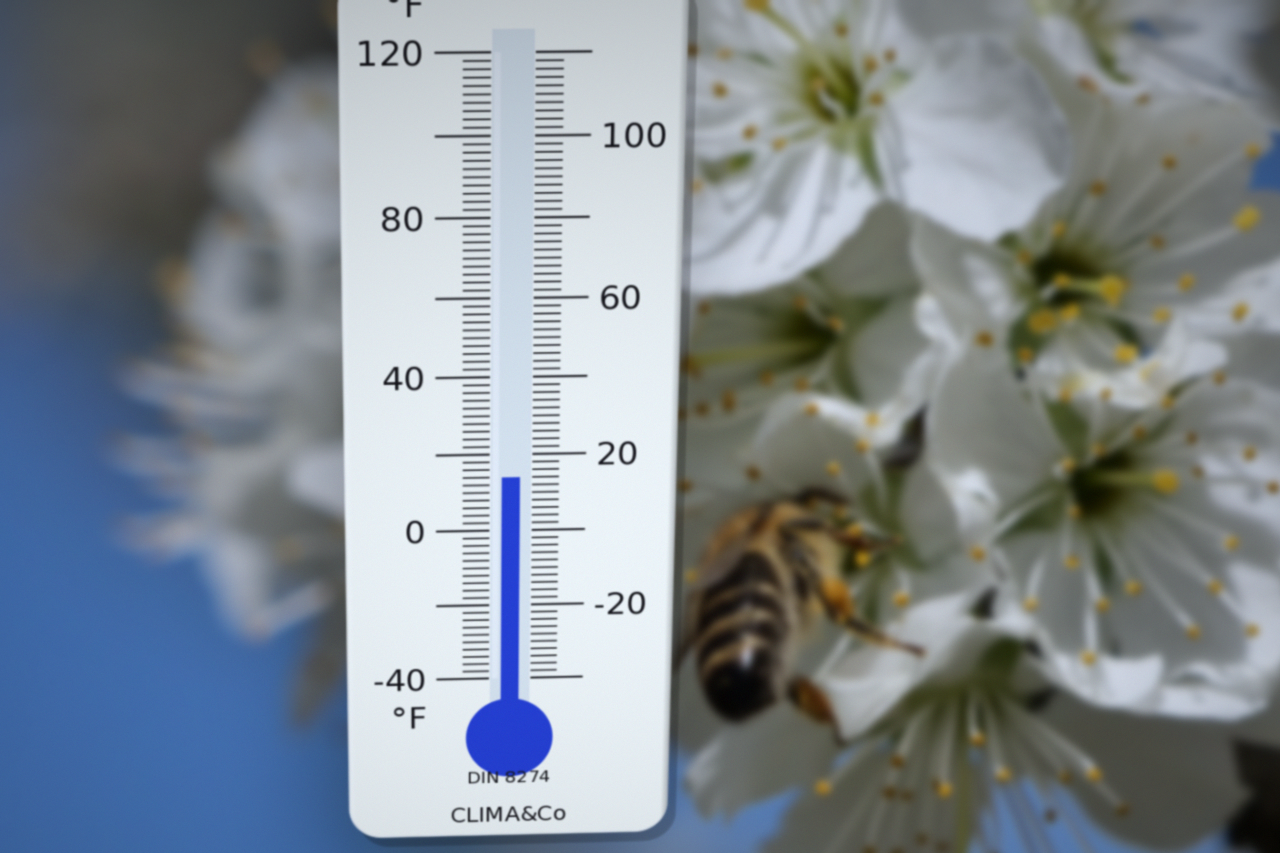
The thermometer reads 14 °F
